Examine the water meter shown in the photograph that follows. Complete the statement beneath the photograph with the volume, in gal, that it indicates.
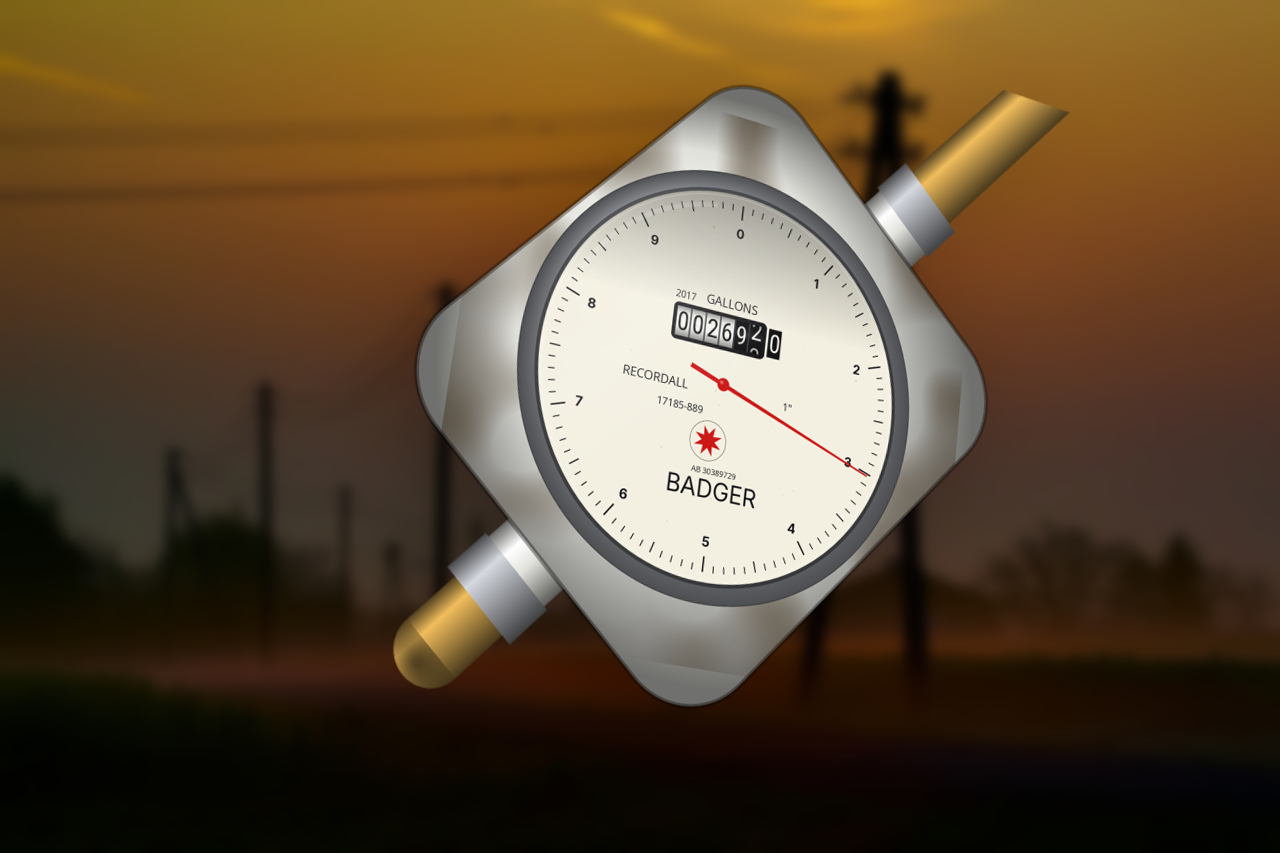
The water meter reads 26923.0 gal
